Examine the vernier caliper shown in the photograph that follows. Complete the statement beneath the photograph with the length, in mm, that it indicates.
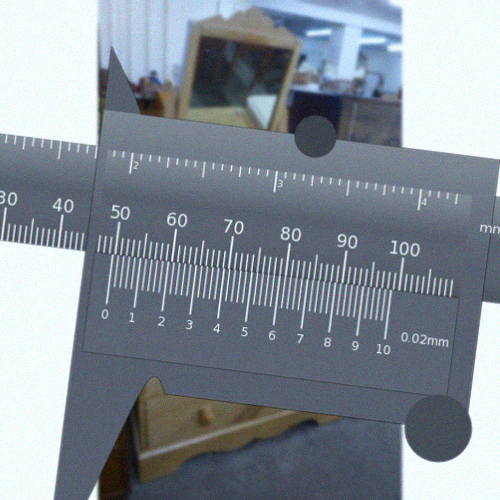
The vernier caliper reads 49.6 mm
